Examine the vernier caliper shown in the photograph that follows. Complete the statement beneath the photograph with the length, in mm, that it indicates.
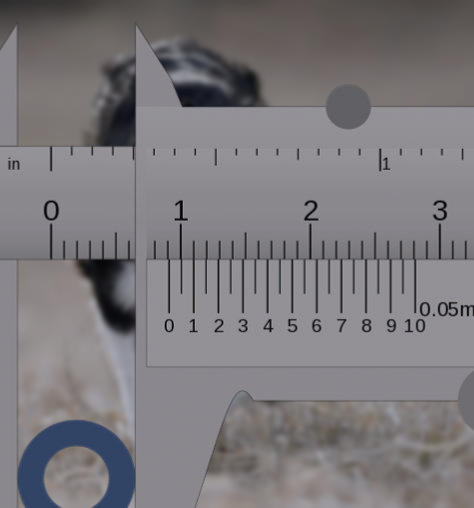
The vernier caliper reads 9.1 mm
